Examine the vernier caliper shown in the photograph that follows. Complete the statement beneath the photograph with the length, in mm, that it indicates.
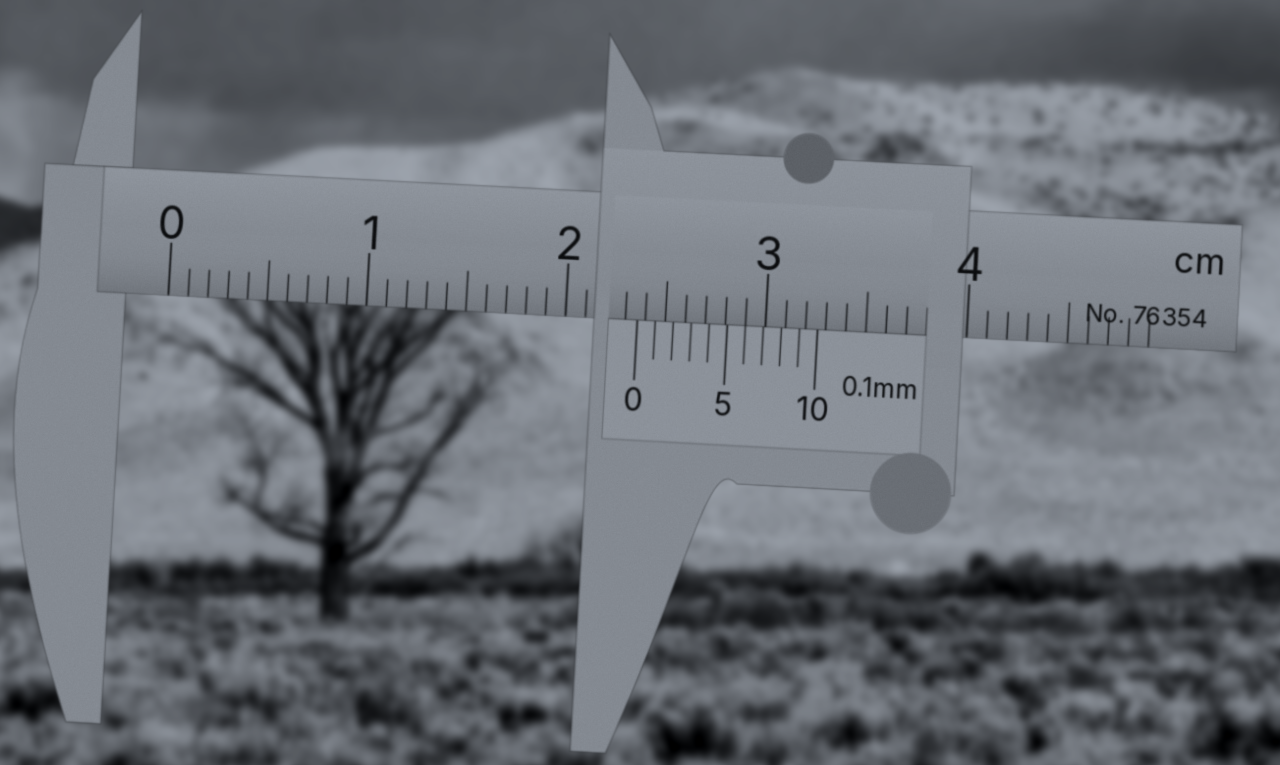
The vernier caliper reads 23.6 mm
